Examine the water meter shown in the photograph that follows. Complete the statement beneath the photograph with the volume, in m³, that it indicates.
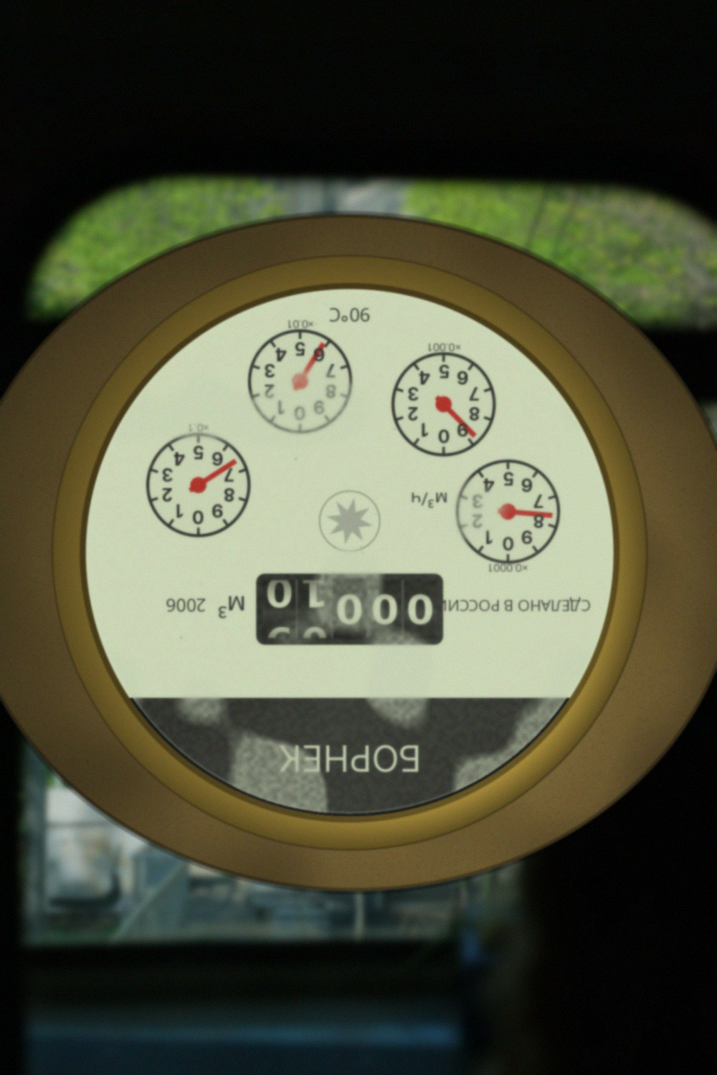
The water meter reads 9.6587 m³
